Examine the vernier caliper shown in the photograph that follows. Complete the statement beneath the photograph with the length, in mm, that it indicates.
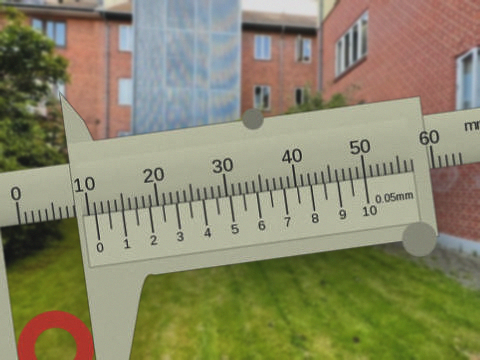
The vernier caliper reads 11.0 mm
